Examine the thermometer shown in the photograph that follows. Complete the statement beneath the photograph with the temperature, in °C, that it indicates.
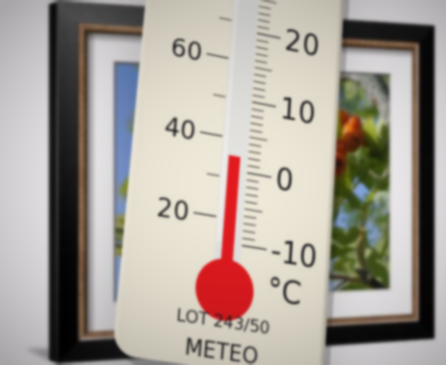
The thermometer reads 2 °C
